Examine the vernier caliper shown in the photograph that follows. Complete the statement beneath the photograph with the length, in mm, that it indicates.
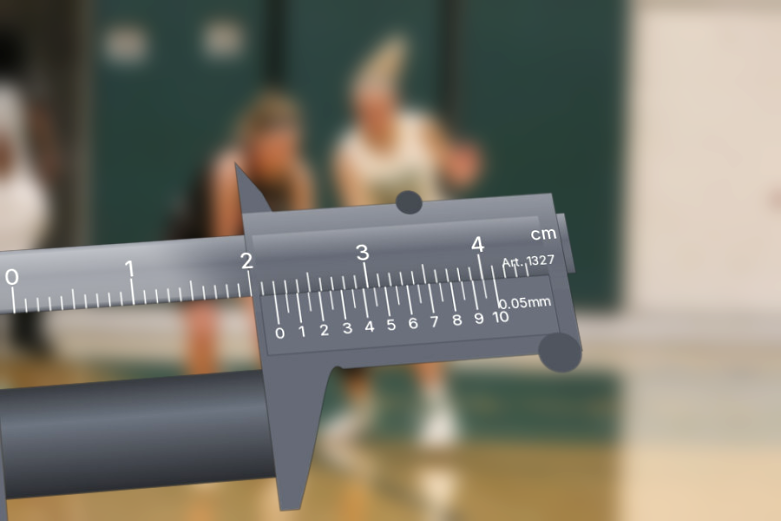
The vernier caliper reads 22.0 mm
